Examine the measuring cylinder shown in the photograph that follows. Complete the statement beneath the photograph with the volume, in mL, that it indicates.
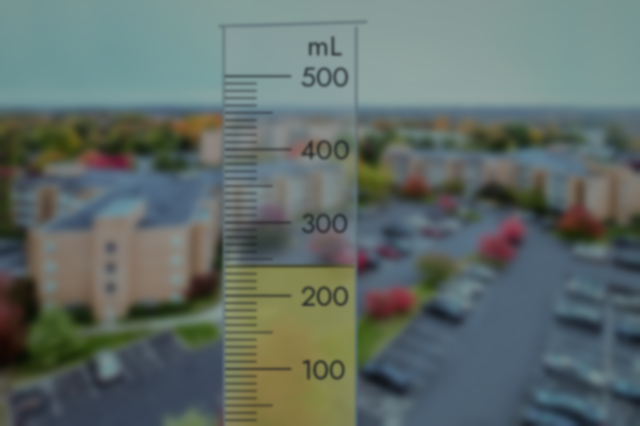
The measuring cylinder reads 240 mL
